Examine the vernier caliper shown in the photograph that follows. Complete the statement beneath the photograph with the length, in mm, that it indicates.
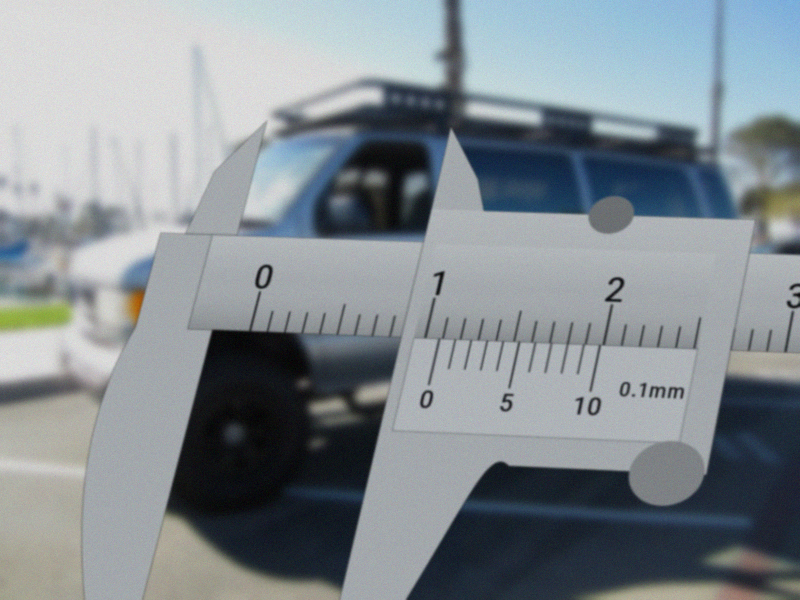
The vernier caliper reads 10.8 mm
